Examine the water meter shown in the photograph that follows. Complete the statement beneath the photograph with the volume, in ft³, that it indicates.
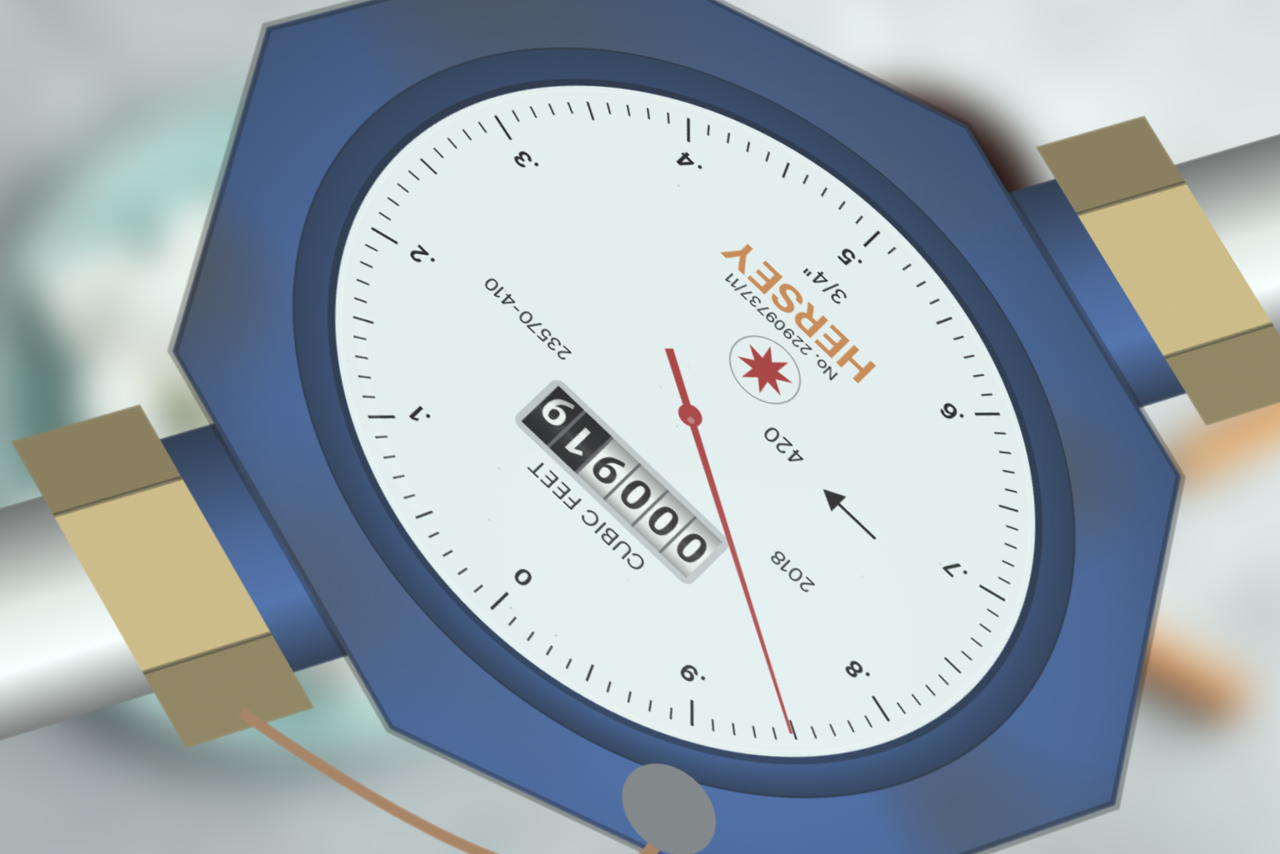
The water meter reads 918.85 ft³
